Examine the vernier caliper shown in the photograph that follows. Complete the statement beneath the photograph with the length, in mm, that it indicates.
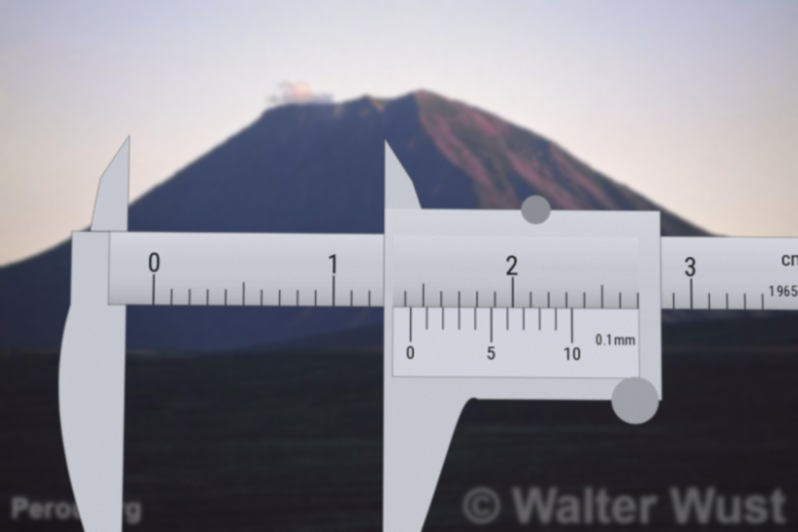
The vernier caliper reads 14.3 mm
